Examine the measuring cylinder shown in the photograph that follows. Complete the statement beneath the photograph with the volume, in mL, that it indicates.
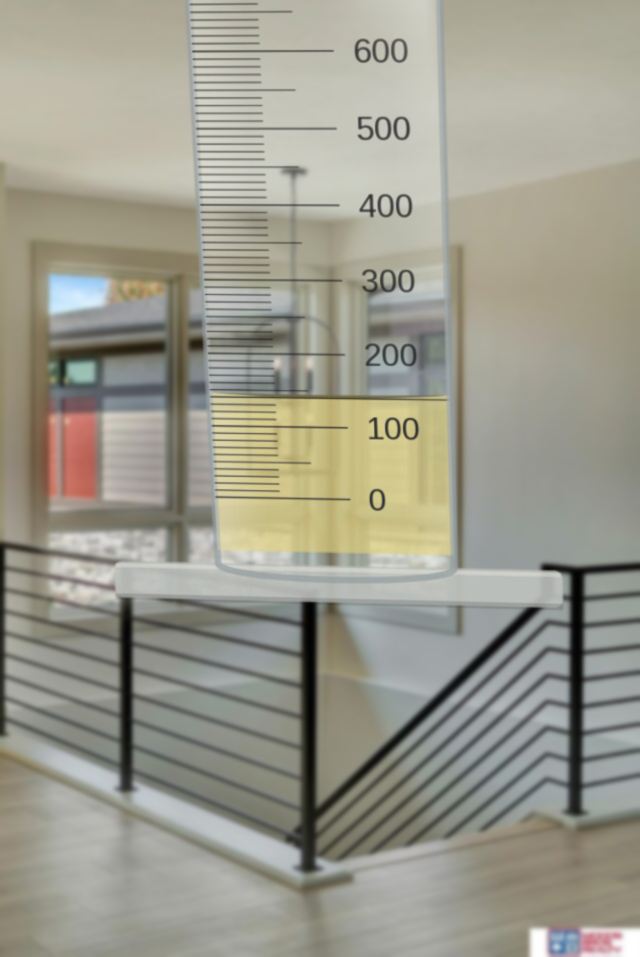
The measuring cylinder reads 140 mL
